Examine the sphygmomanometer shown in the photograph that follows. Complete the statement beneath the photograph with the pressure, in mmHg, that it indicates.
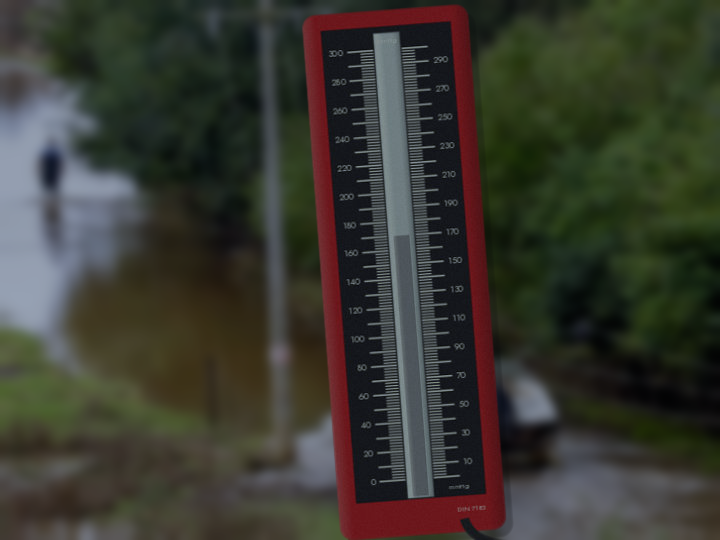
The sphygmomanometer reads 170 mmHg
